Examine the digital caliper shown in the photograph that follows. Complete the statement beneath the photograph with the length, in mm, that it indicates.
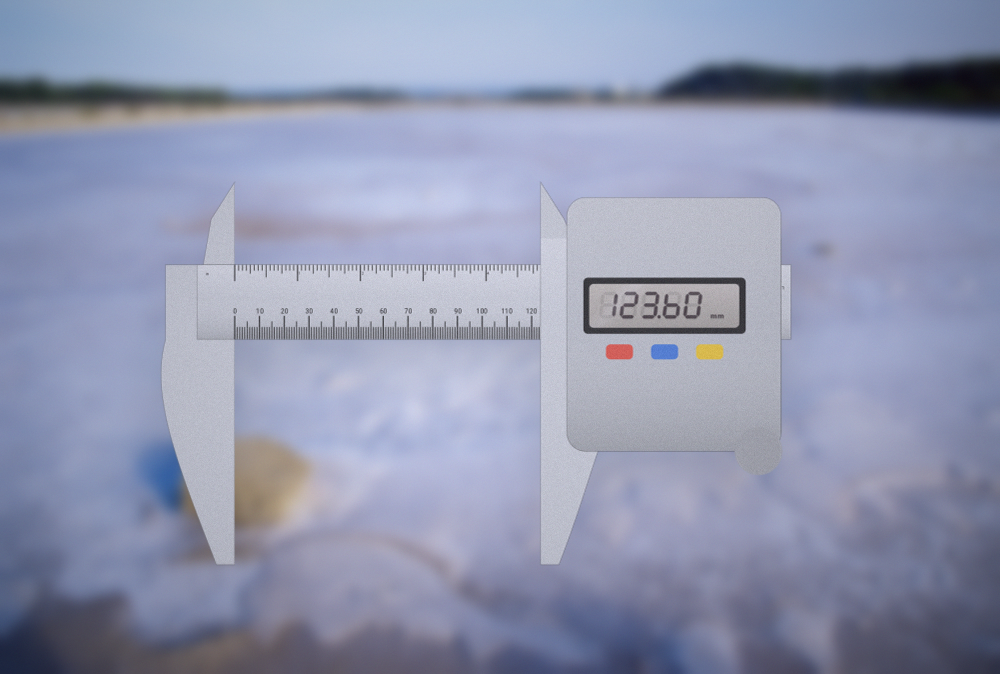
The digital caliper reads 123.60 mm
